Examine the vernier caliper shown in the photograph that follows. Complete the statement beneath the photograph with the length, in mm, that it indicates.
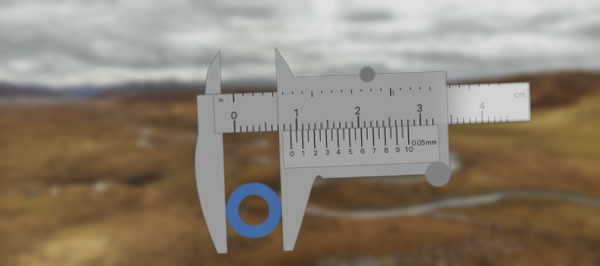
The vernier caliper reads 9.0 mm
